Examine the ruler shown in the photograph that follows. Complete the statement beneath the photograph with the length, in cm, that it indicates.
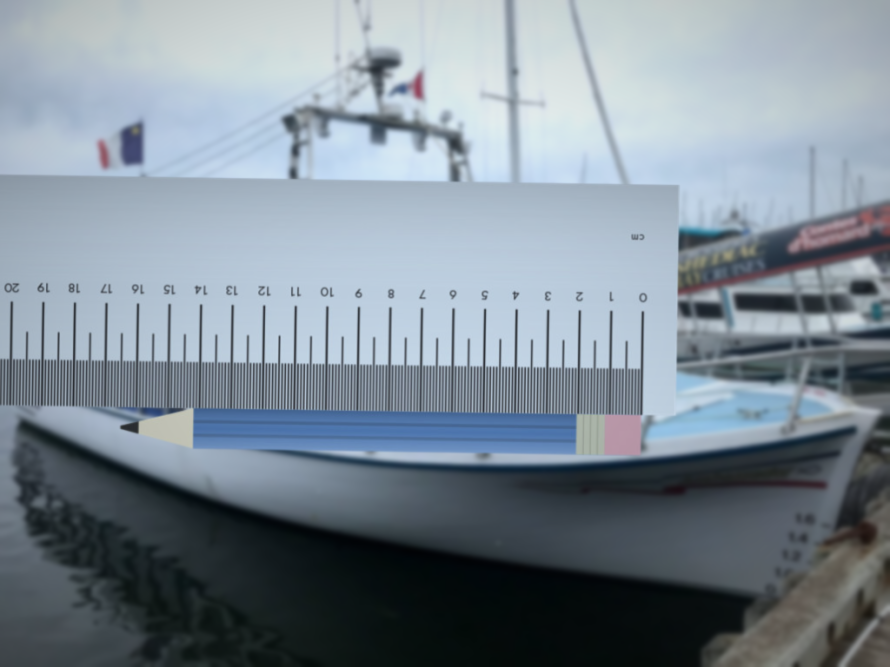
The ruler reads 16.5 cm
